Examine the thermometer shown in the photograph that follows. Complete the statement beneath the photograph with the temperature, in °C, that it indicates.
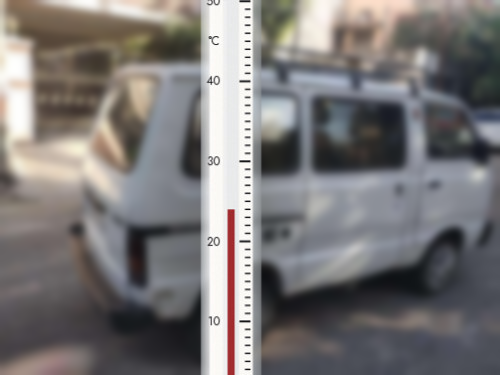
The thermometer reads 24 °C
